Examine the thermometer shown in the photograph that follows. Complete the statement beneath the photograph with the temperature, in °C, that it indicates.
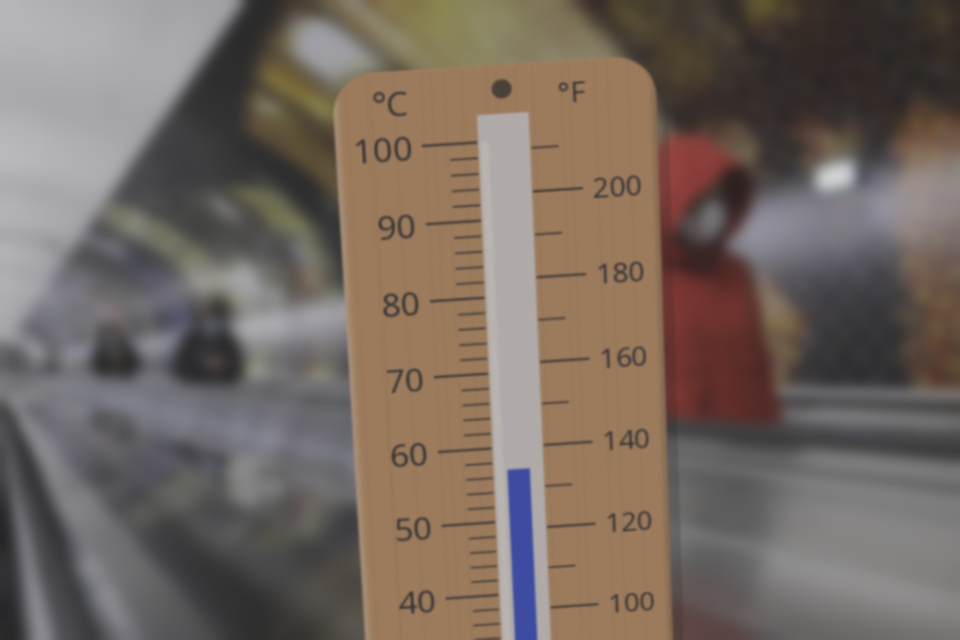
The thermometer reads 57 °C
